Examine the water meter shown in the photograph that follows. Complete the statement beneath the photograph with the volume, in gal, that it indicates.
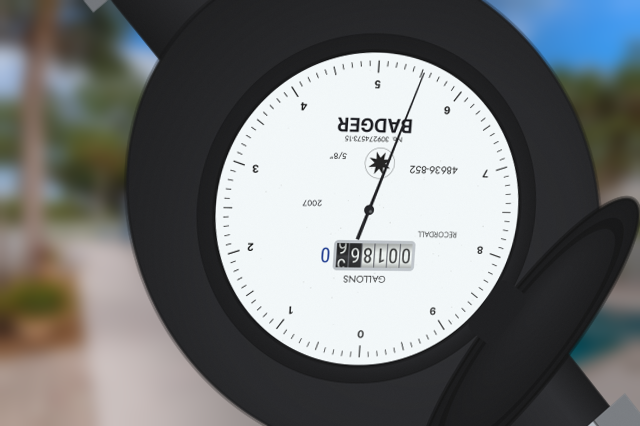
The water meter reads 18655.5 gal
